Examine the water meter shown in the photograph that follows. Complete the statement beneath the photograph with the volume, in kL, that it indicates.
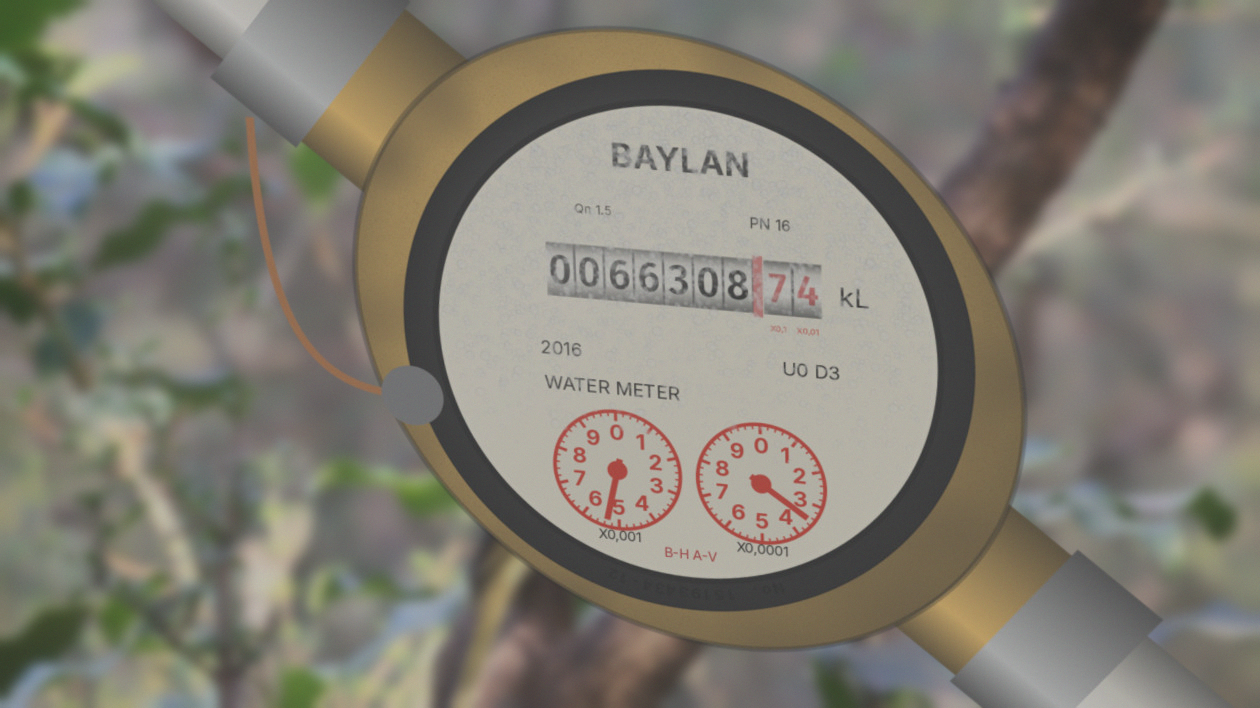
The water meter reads 66308.7453 kL
